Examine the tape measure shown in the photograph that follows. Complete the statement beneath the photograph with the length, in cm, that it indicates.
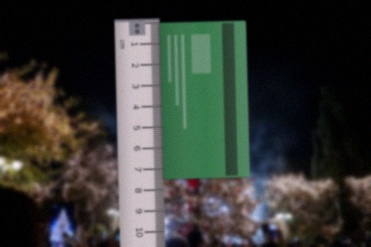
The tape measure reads 7.5 cm
